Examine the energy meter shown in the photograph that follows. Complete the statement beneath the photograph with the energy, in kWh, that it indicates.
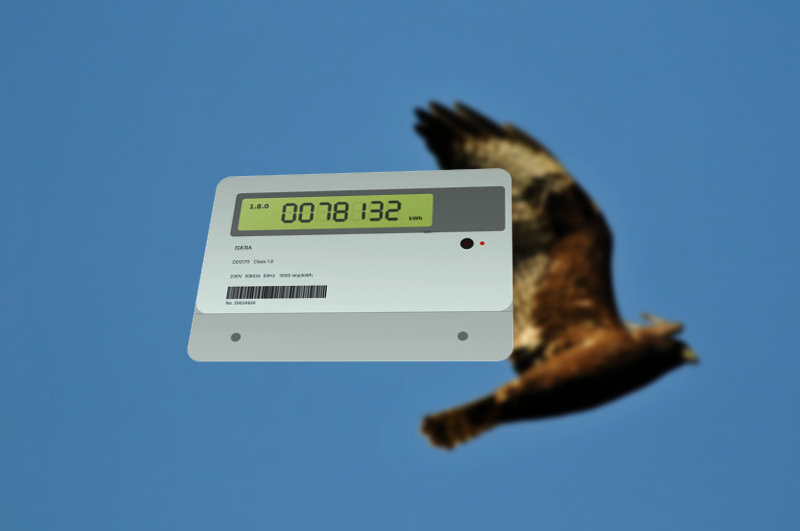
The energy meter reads 78132 kWh
